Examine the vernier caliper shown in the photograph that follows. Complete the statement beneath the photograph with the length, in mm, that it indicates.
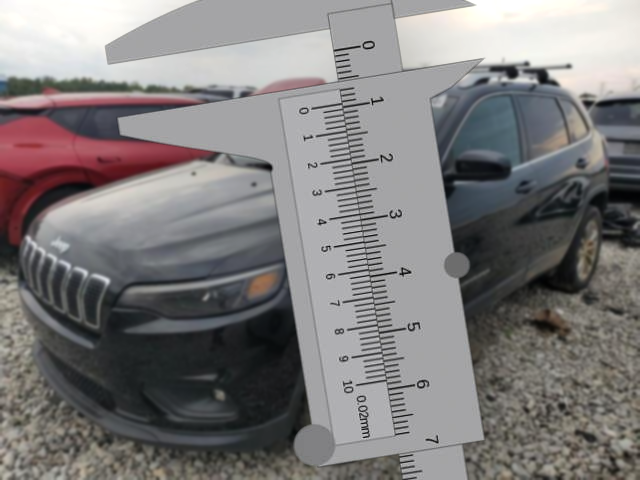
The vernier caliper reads 9.4 mm
